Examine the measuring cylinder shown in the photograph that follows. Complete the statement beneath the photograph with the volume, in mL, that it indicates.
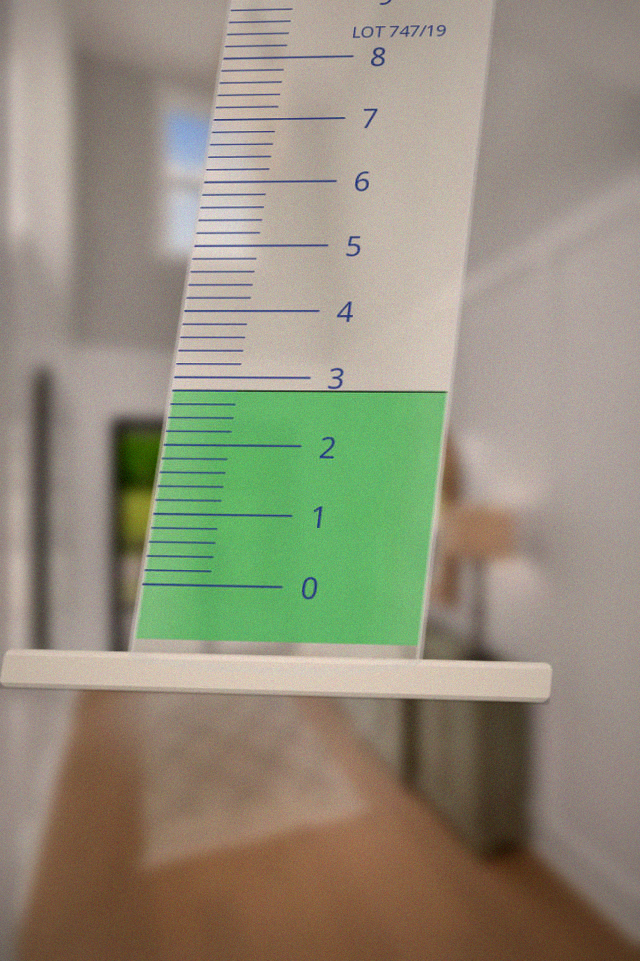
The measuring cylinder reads 2.8 mL
